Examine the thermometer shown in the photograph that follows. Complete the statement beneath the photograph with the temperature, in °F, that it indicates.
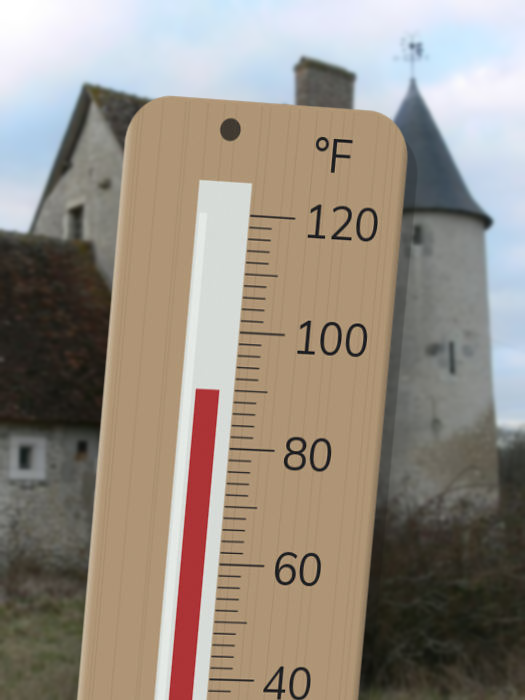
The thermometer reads 90 °F
